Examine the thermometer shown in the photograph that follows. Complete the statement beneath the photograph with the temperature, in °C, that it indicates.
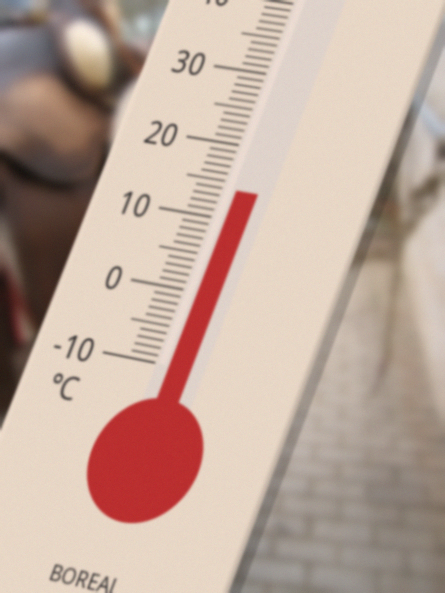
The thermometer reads 14 °C
